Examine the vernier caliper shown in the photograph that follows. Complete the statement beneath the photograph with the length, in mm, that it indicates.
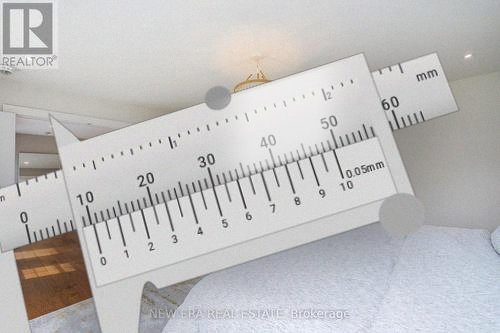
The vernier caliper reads 10.4 mm
